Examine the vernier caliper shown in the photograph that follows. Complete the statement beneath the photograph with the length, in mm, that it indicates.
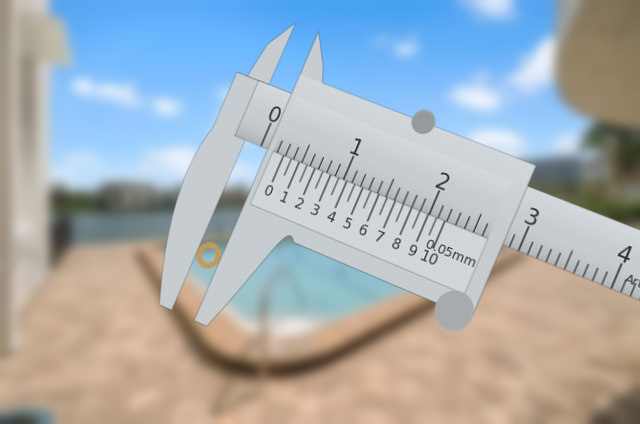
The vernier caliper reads 2.8 mm
